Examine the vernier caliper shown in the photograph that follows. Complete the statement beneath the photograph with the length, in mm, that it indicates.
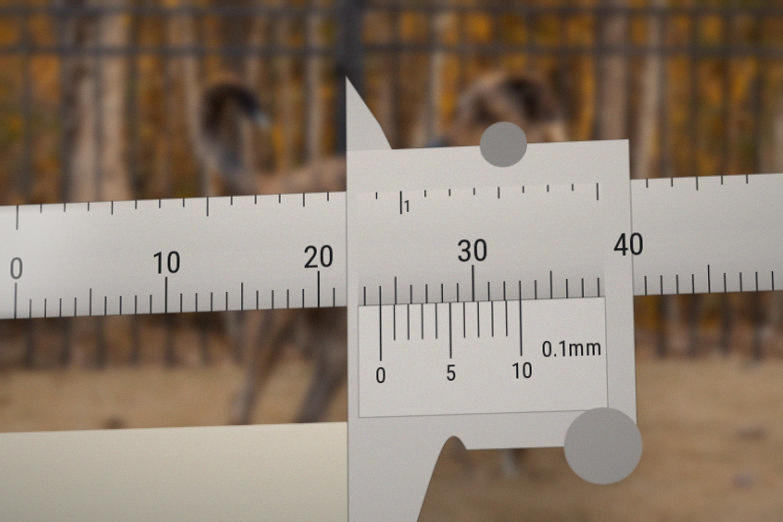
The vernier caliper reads 24.0 mm
